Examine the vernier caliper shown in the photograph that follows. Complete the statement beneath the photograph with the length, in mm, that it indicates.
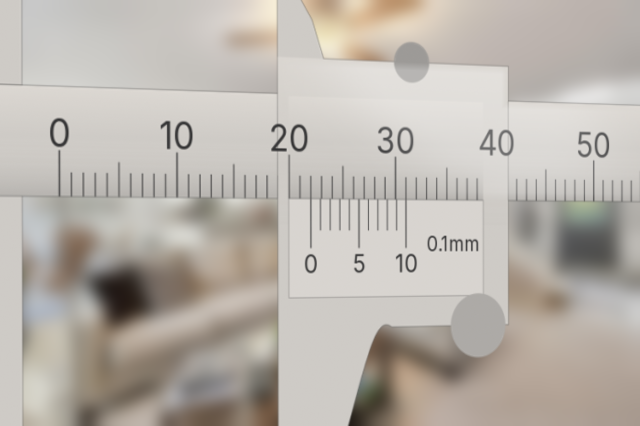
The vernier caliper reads 22.0 mm
